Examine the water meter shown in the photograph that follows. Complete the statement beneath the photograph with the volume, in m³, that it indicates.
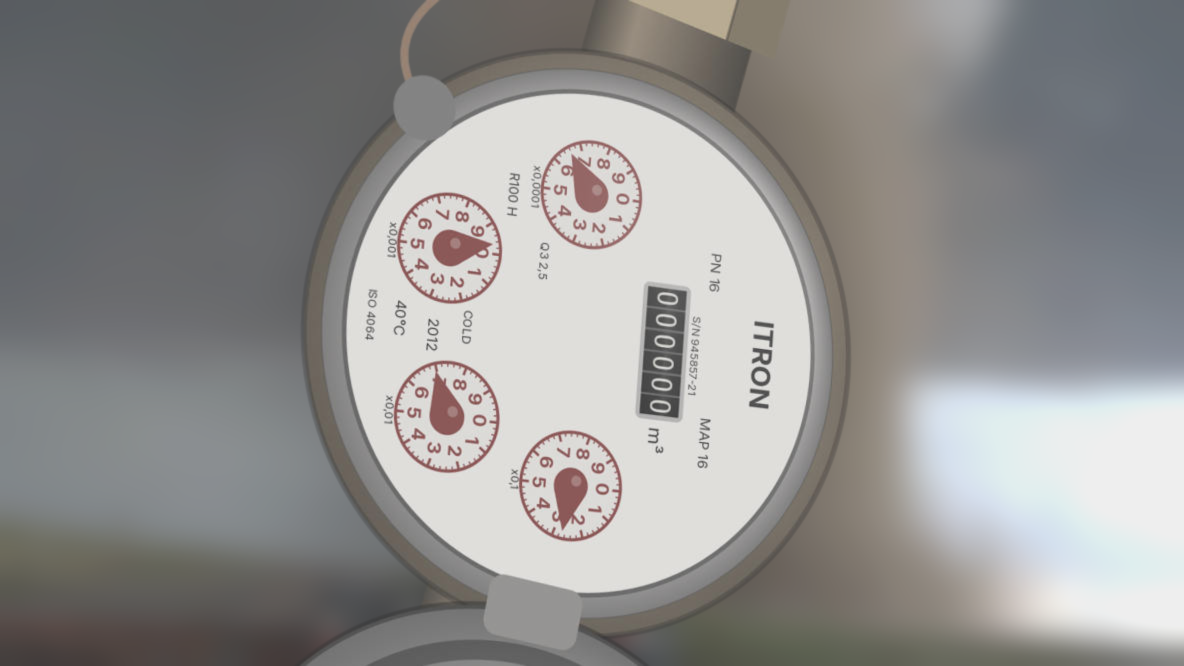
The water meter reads 0.2696 m³
